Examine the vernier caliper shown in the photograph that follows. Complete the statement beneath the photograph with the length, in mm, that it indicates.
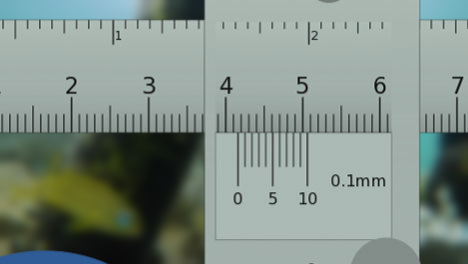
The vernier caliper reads 41.6 mm
